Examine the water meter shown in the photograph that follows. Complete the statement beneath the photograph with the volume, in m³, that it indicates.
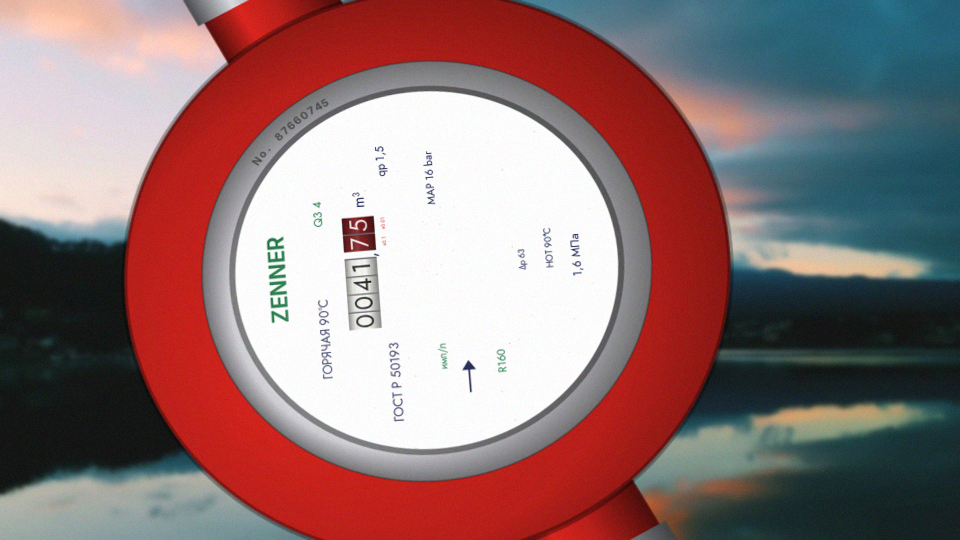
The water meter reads 41.75 m³
